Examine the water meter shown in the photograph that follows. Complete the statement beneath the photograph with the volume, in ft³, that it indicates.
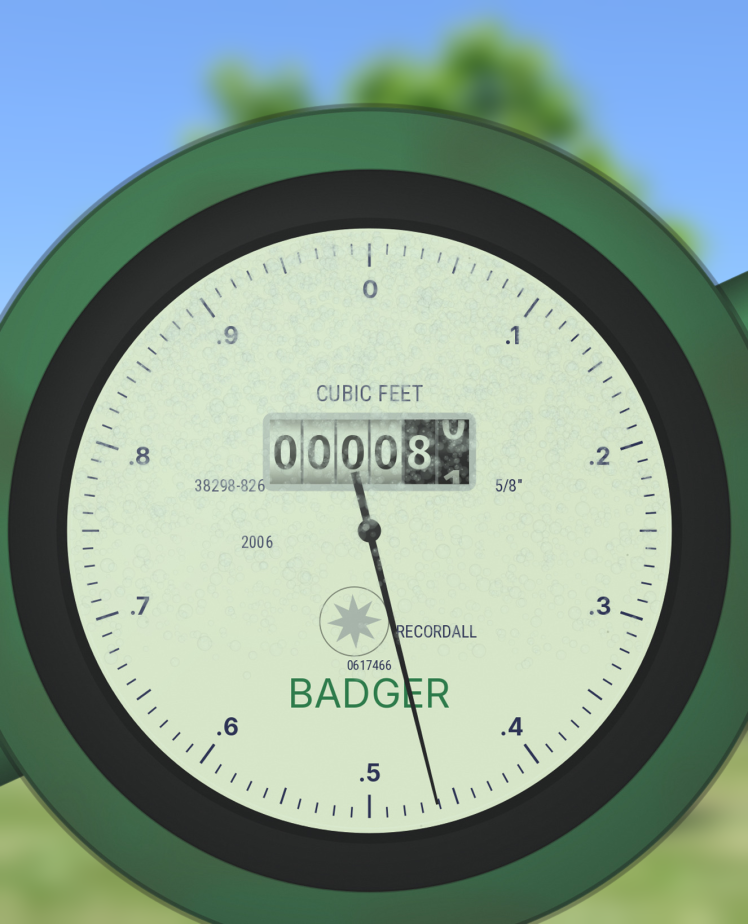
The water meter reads 80.46 ft³
